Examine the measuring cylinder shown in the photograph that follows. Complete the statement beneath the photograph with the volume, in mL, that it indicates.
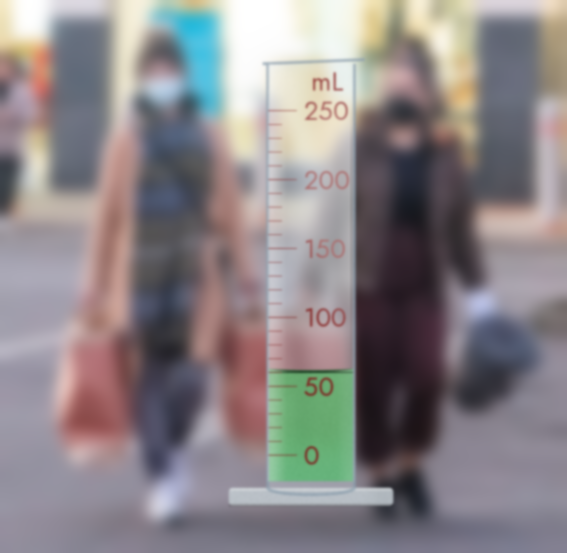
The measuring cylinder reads 60 mL
